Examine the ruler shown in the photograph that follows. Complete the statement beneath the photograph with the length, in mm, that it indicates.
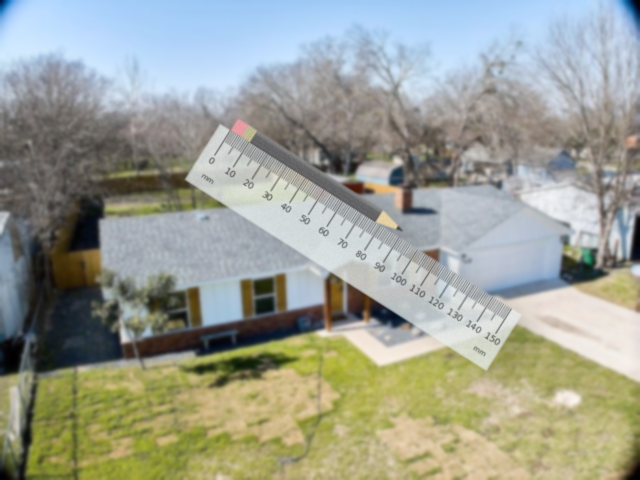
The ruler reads 90 mm
